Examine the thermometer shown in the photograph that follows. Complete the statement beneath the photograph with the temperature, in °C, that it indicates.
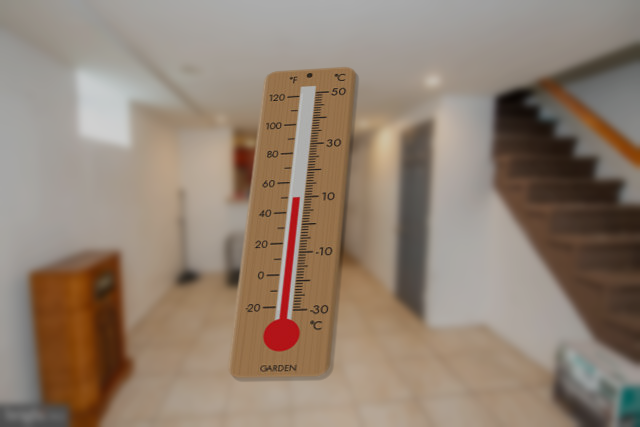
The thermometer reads 10 °C
